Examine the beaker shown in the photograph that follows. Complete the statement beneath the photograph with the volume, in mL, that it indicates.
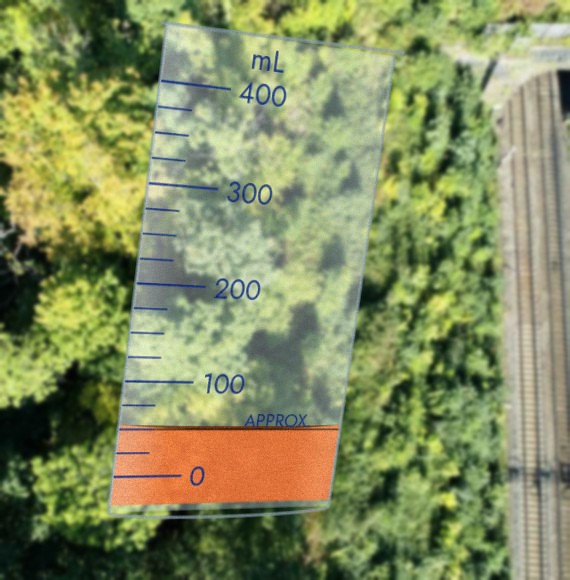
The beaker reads 50 mL
